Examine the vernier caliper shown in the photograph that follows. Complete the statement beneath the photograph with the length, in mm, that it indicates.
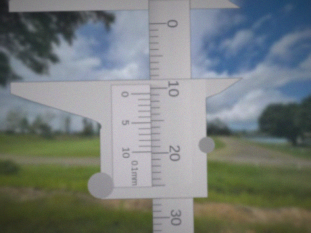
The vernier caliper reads 10.8 mm
